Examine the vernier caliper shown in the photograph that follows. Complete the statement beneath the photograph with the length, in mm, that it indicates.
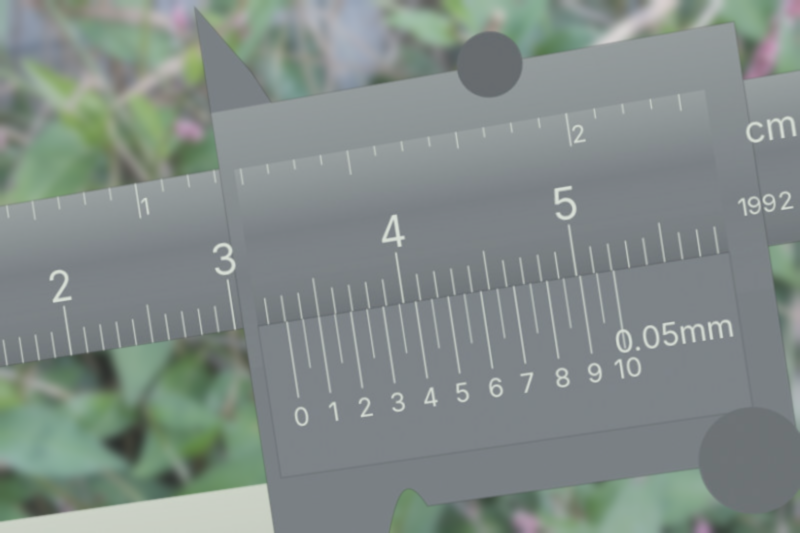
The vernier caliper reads 33.1 mm
